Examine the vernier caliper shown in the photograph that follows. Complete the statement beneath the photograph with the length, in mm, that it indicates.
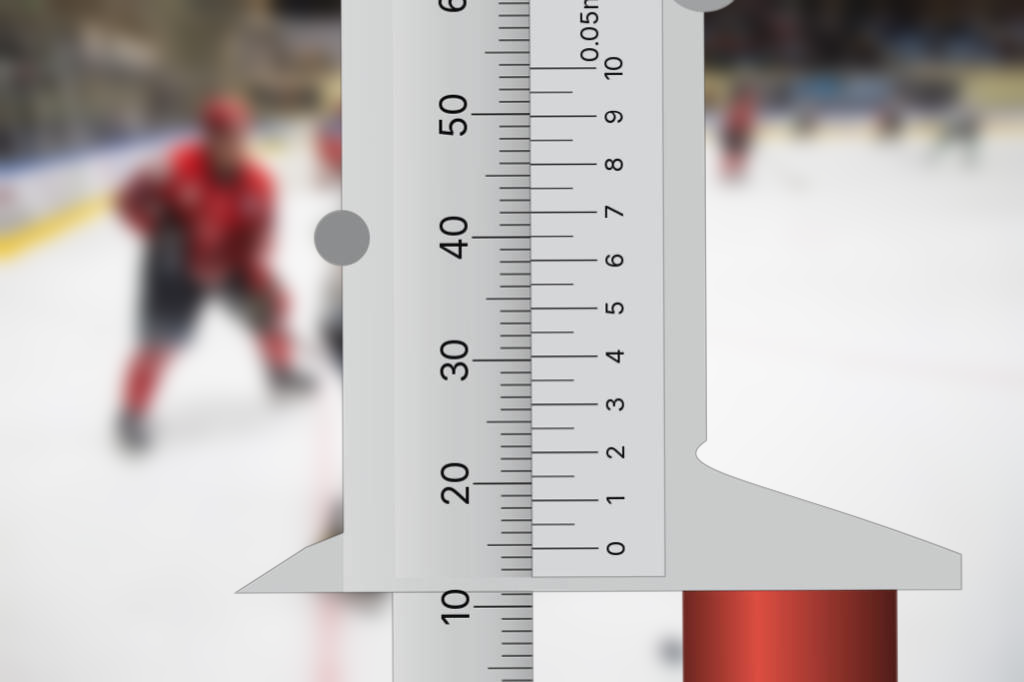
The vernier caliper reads 14.7 mm
